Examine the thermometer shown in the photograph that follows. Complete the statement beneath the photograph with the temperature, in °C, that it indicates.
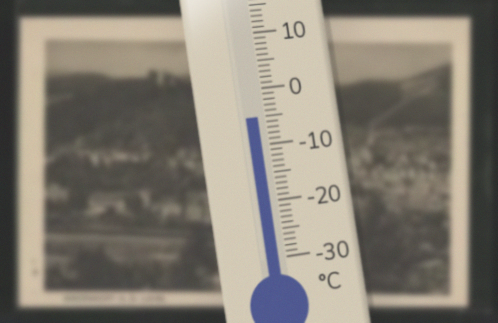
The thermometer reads -5 °C
